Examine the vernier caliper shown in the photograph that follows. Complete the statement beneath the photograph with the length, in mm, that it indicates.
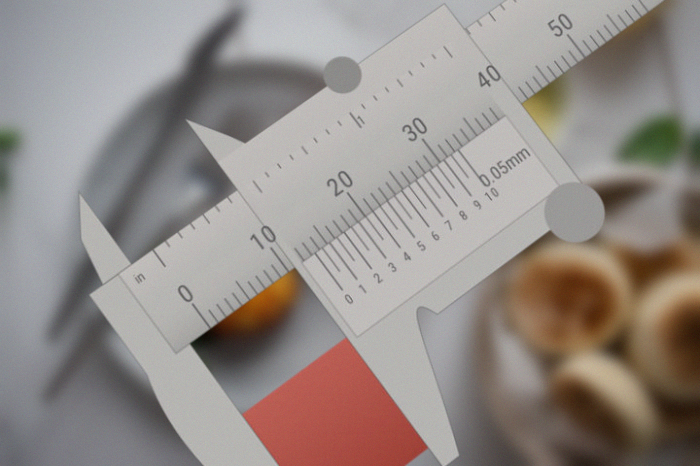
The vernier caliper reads 13.4 mm
